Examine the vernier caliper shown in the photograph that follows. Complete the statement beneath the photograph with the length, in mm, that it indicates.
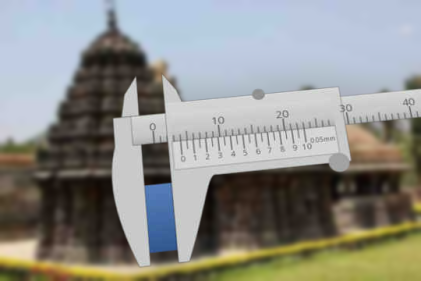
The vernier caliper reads 4.0 mm
